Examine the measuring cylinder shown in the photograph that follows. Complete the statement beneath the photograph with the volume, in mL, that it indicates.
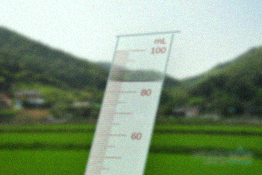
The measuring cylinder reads 85 mL
